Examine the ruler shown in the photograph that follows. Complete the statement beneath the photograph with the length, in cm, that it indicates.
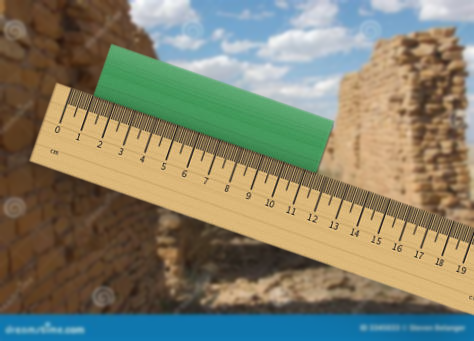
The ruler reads 10.5 cm
